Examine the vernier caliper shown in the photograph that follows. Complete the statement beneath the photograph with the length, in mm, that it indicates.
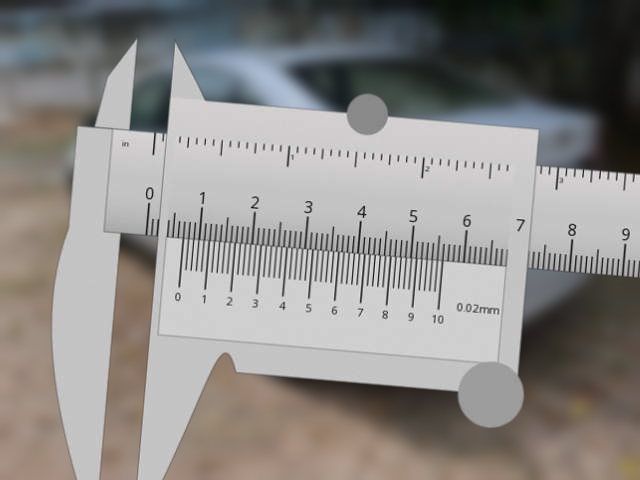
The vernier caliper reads 7.0 mm
